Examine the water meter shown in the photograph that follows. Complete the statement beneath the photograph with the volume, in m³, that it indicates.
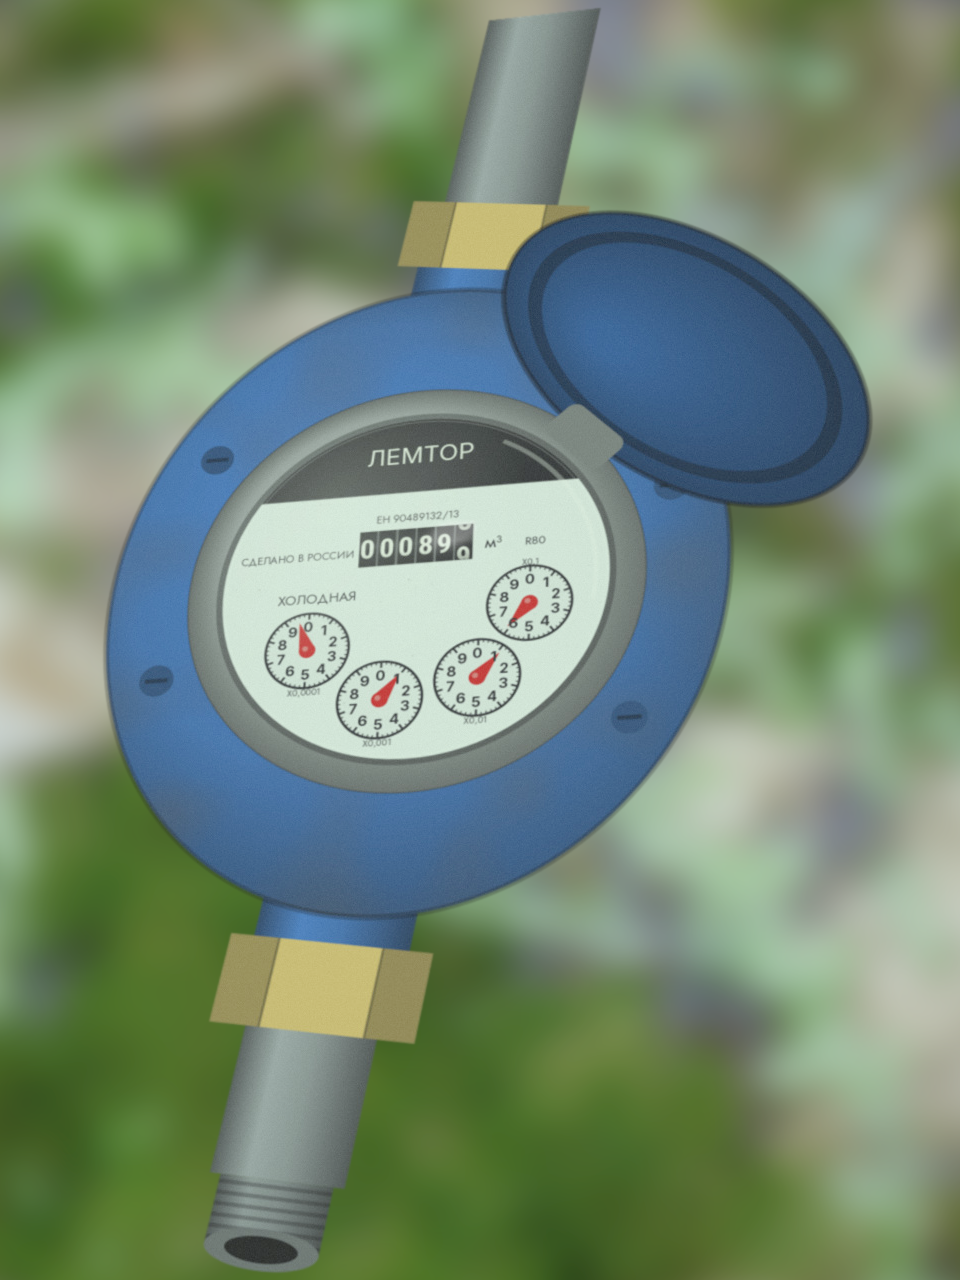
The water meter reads 898.6109 m³
